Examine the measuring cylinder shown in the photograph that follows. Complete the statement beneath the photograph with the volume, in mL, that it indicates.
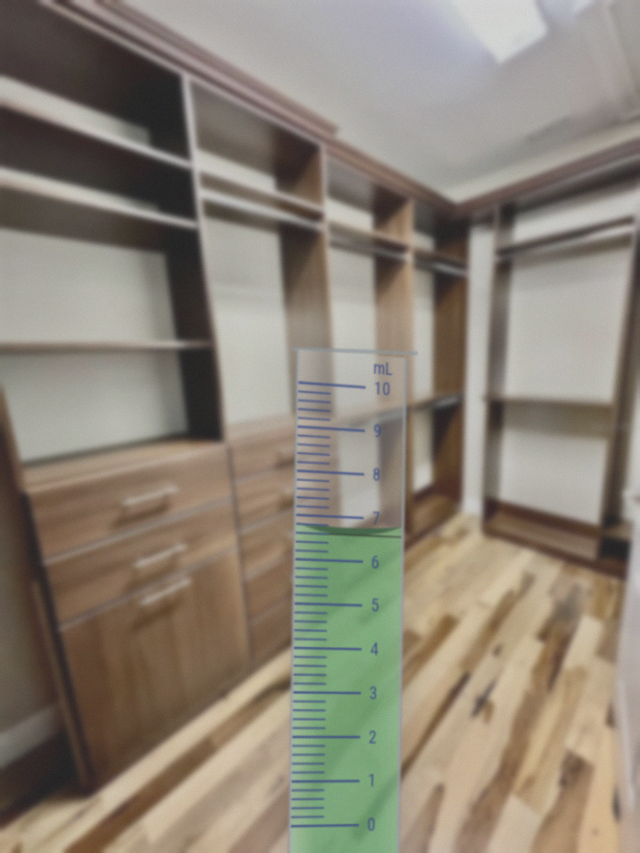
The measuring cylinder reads 6.6 mL
